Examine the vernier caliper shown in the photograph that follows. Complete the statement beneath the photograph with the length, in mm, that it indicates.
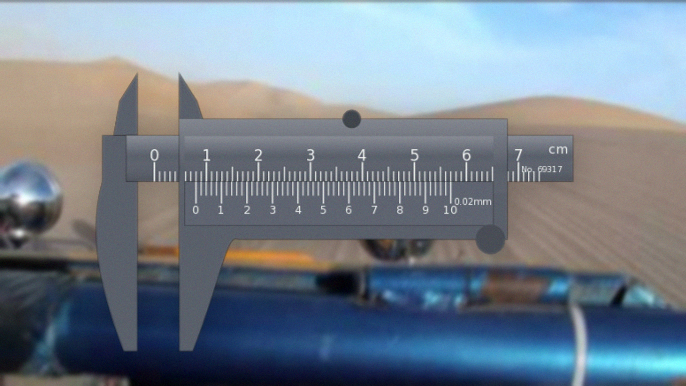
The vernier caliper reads 8.0 mm
